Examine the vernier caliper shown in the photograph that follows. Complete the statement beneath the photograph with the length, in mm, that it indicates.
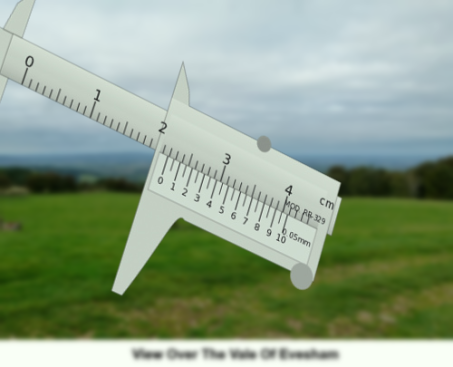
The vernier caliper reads 21.8 mm
